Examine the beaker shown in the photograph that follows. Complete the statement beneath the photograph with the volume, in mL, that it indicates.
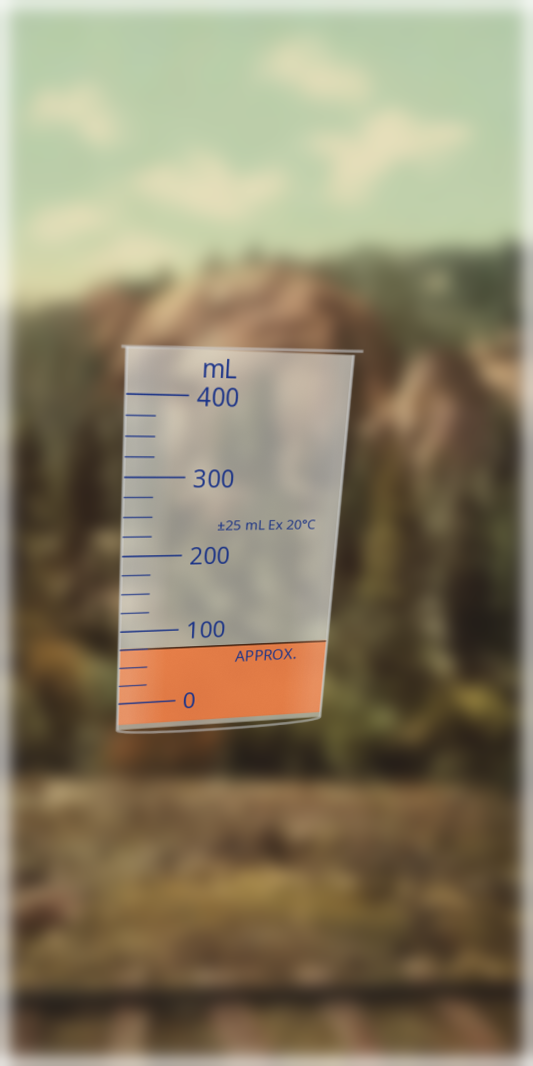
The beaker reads 75 mL
